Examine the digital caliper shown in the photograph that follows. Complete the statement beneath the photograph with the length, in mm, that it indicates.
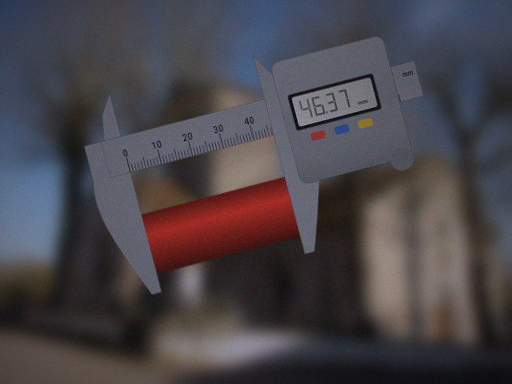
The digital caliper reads 46.37 mm
